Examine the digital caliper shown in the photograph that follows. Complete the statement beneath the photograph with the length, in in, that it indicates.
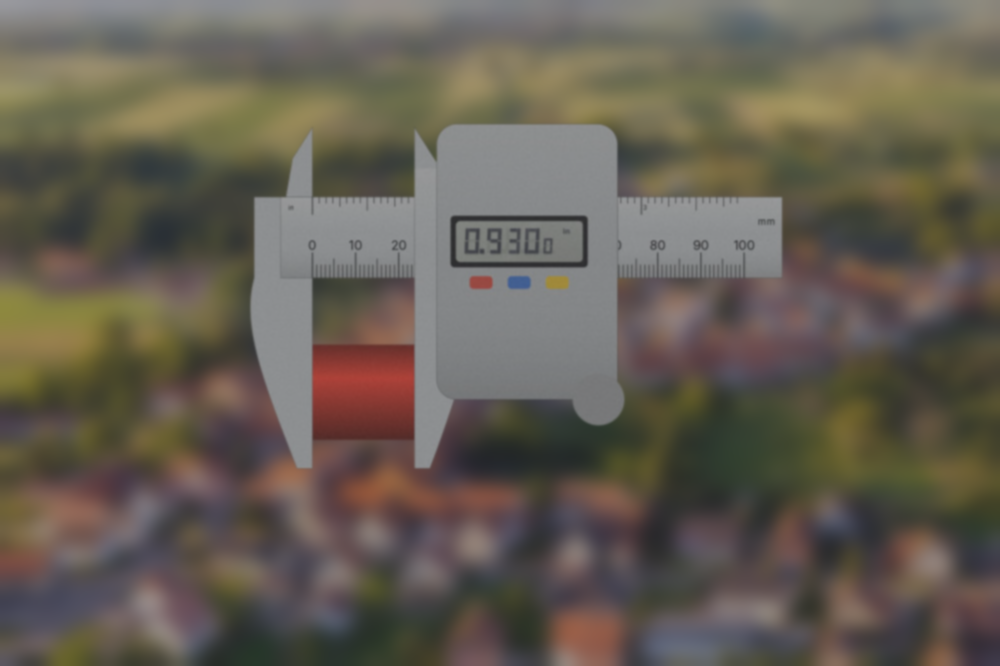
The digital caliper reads 0.9300 in
